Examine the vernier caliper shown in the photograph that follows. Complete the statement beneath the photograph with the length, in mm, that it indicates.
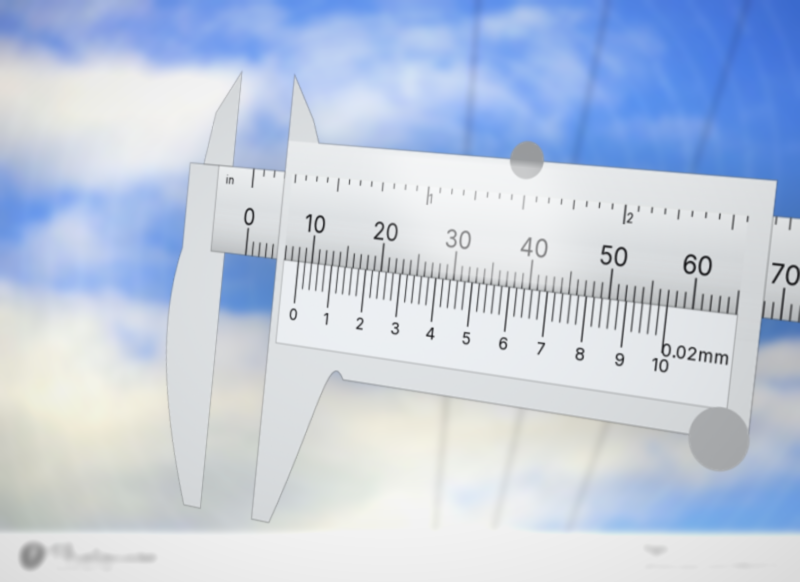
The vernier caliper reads 8.0 mm
